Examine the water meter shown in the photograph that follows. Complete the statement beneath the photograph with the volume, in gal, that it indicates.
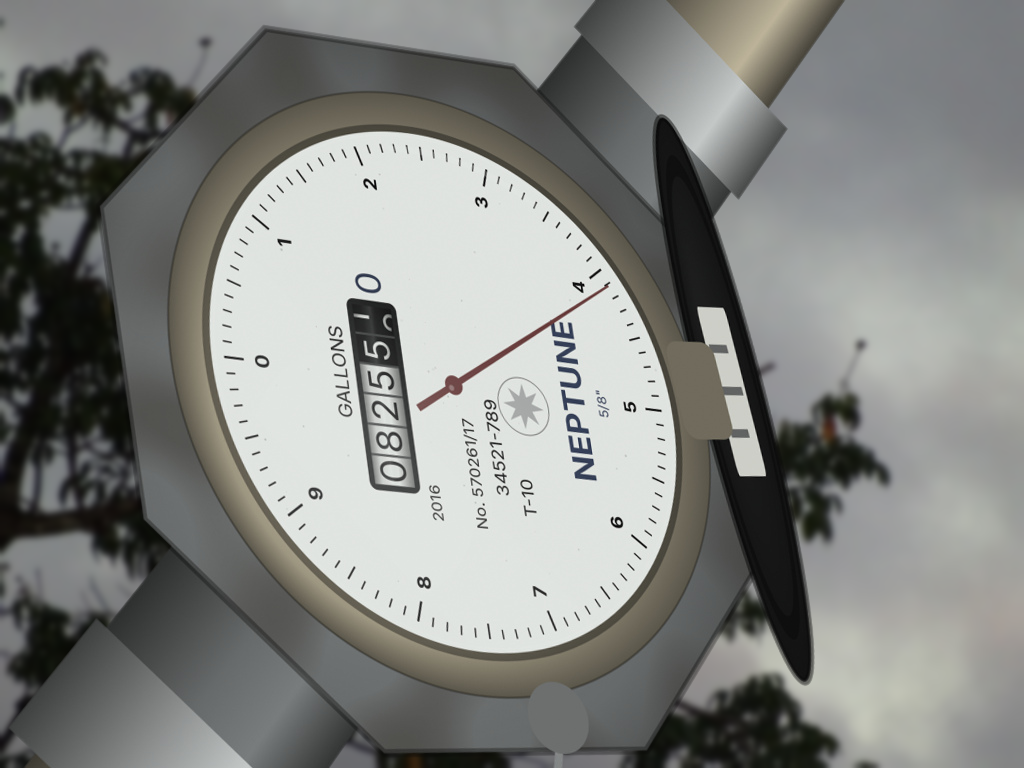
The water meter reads 825514.1 gal
